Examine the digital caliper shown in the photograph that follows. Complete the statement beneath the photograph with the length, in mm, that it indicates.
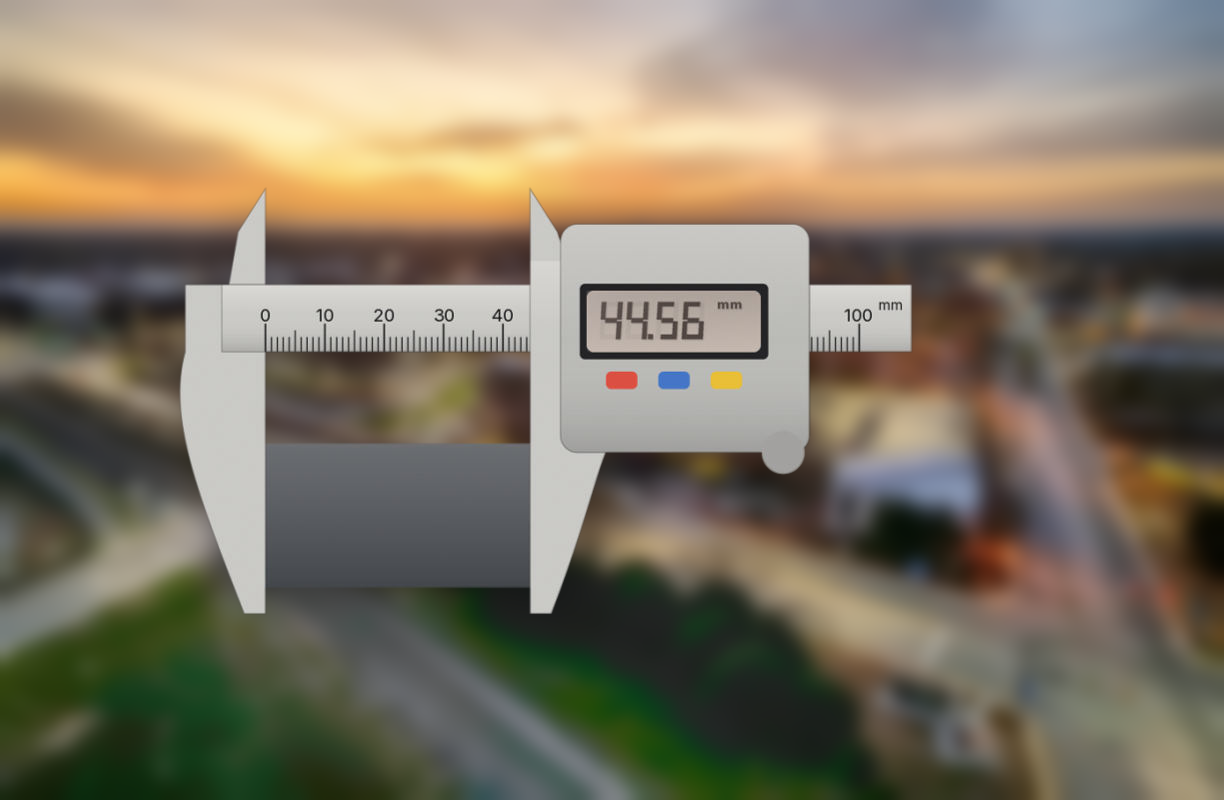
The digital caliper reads 44.56 mm
